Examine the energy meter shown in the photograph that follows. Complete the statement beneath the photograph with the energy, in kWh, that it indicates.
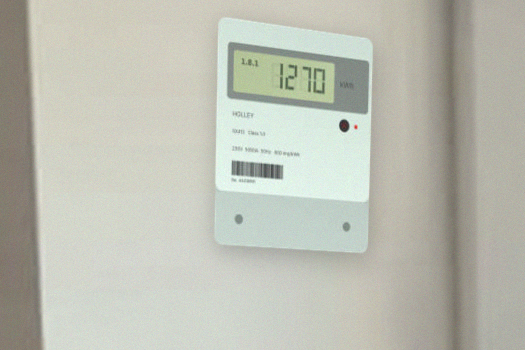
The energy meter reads 1270 kWh
